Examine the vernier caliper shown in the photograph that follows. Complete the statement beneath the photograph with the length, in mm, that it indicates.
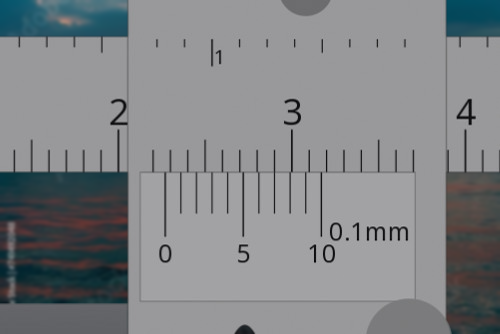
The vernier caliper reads 22.7 mm
